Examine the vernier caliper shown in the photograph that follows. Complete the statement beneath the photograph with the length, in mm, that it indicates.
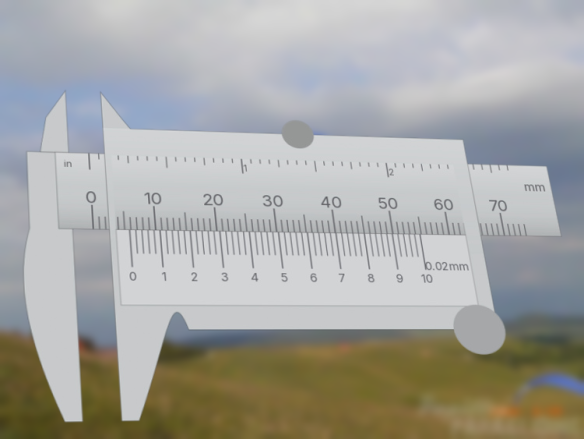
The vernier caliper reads 5.8 mm
